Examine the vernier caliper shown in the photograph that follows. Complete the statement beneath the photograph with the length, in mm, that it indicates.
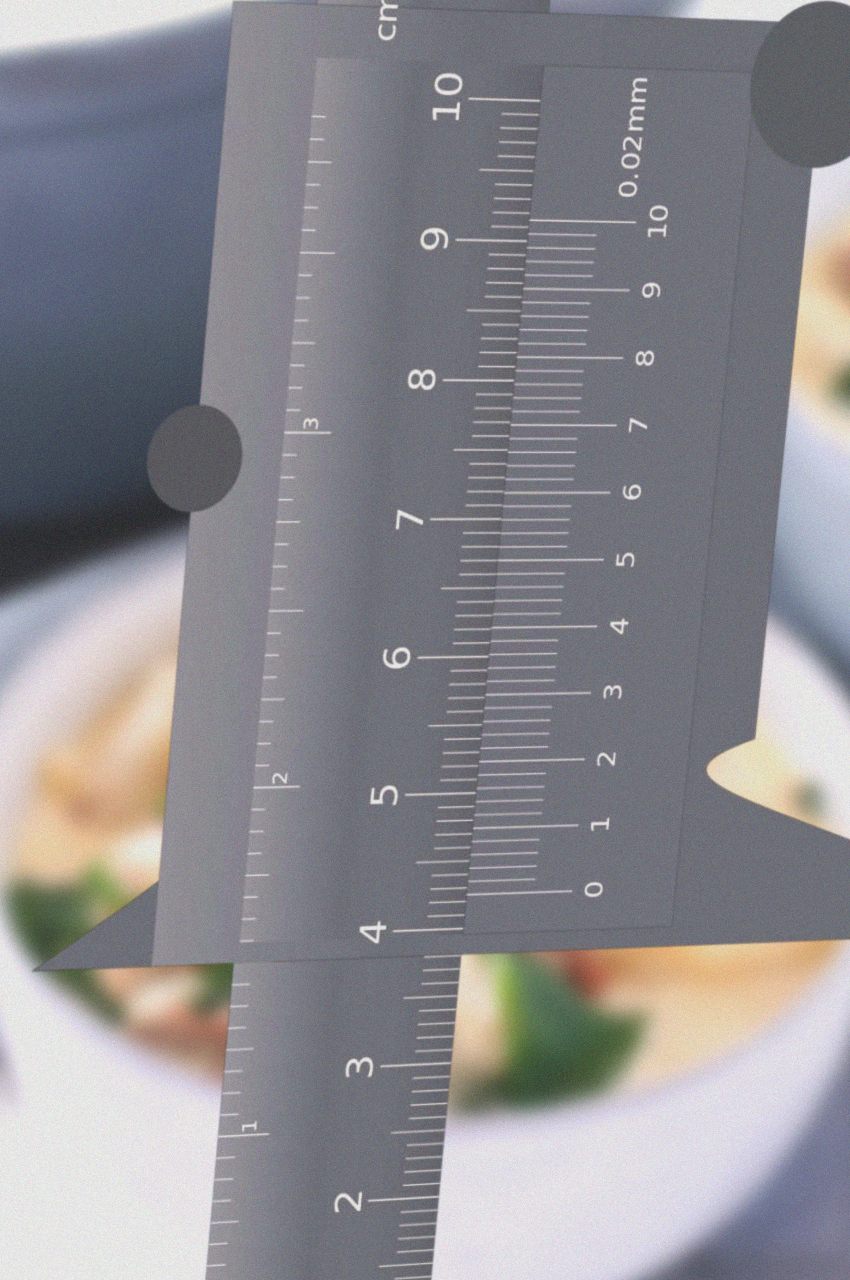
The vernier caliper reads 42.5 mm
